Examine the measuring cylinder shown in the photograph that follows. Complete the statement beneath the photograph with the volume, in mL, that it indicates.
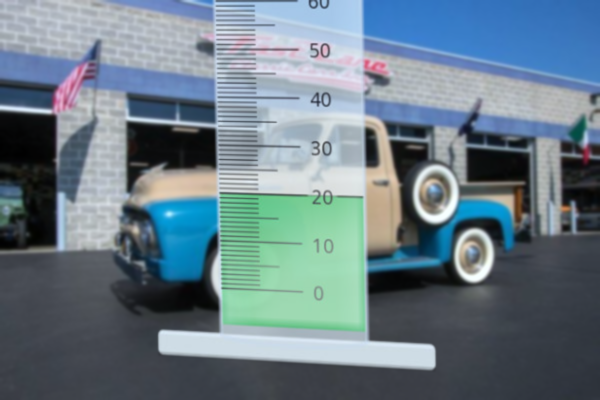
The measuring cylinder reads 20 mL
